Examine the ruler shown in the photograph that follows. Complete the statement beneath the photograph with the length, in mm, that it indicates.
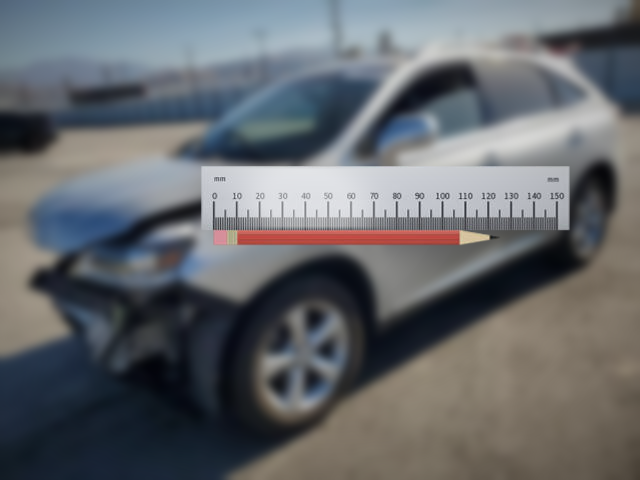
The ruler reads 125 mm
